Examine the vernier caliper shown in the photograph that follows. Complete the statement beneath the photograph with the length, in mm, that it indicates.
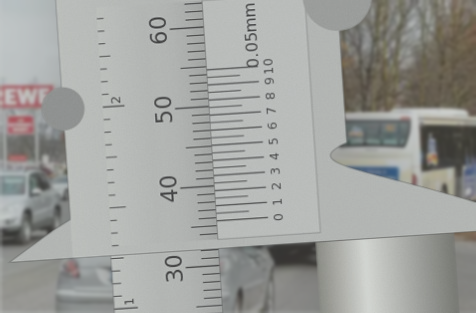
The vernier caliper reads 35.6 mm
